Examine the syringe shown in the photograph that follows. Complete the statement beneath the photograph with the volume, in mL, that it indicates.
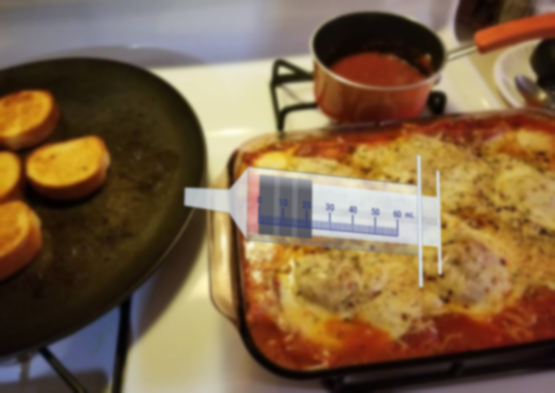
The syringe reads 0 mL
